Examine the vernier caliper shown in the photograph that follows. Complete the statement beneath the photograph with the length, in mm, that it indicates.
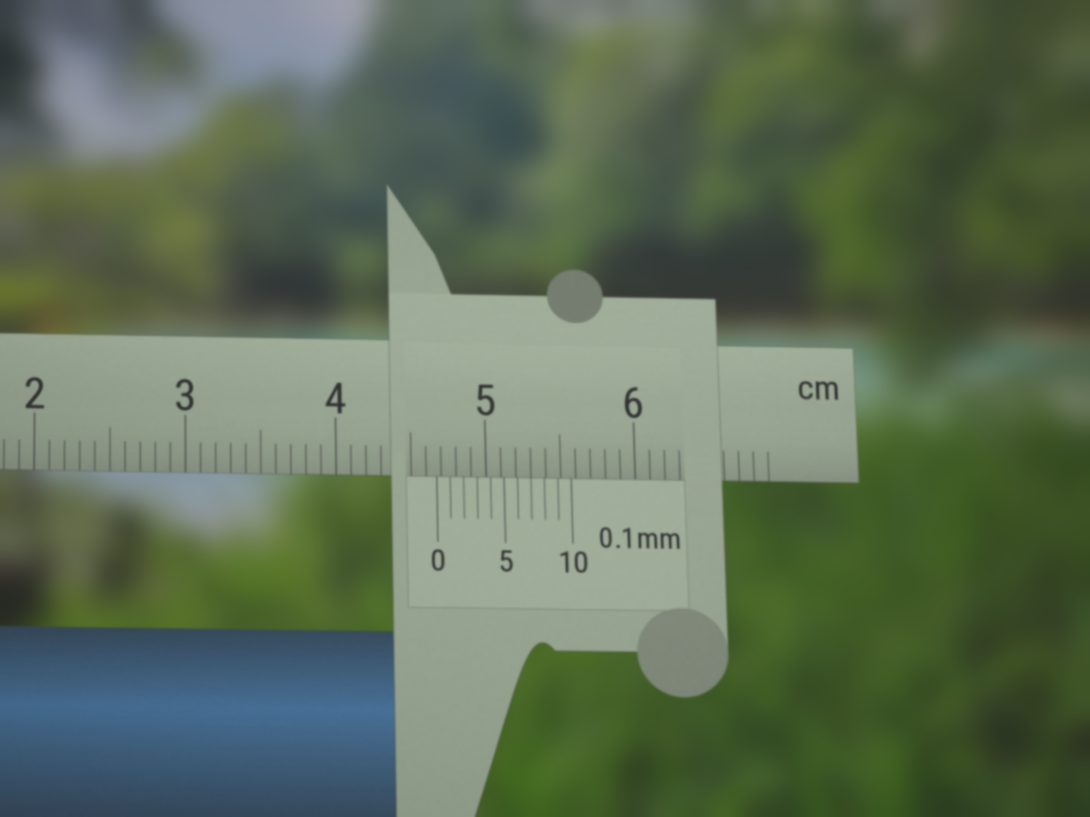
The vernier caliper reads 46.7 mm
